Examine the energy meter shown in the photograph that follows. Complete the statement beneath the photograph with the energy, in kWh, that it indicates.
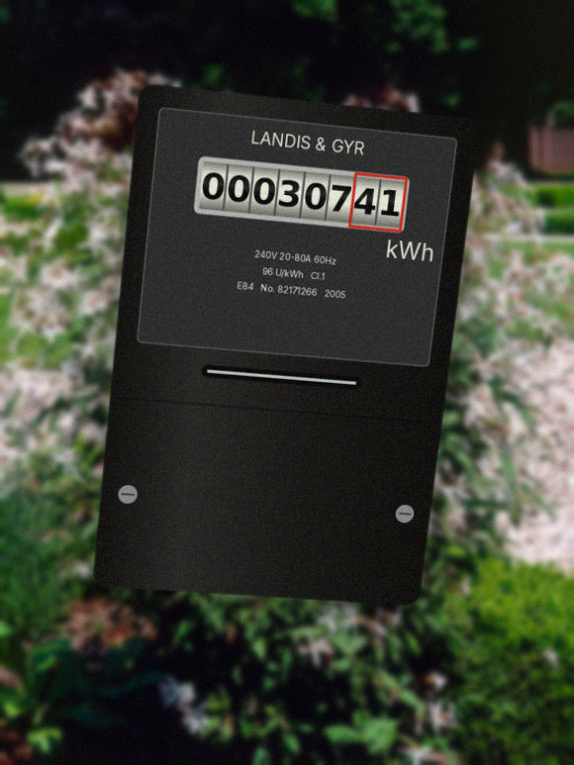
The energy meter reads 307.41 kWh
